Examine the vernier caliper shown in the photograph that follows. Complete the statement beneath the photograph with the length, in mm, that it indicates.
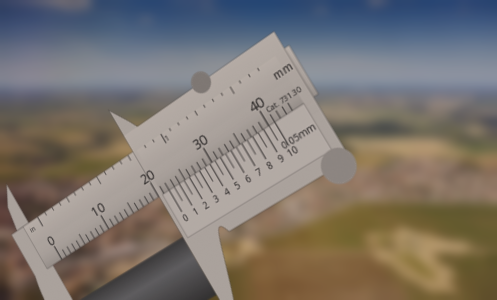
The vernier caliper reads 22.0 mm
